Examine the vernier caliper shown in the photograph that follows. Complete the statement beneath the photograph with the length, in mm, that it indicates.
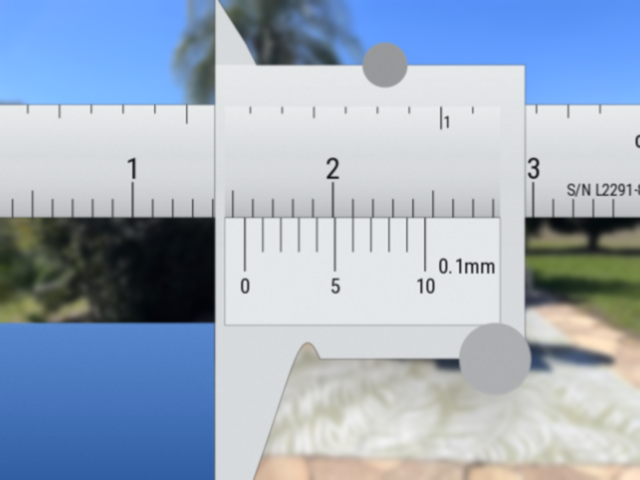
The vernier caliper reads 15.6 mm
